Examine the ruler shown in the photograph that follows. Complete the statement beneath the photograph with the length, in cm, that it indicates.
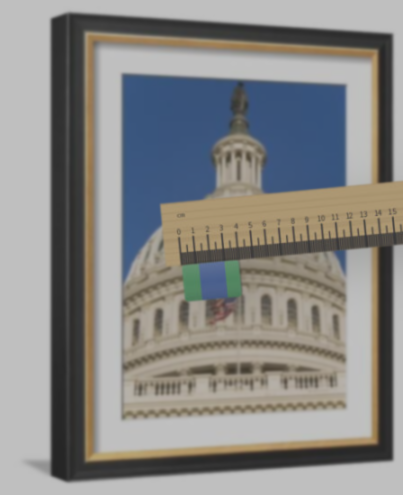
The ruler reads 4 cm
